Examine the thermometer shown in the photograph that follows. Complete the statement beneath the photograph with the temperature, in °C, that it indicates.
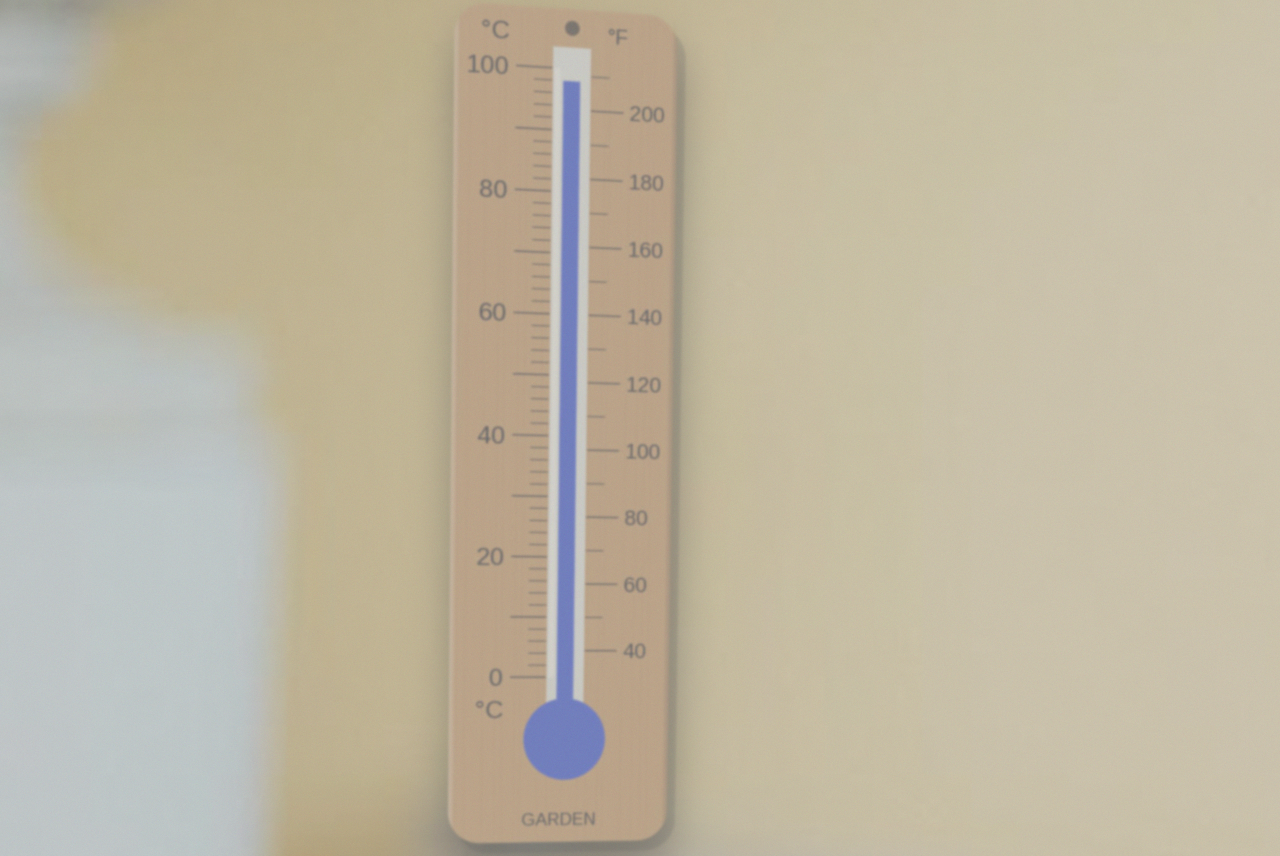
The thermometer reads 98 °C
